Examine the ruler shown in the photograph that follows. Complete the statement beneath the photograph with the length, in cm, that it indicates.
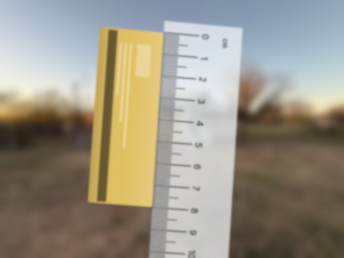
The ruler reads 8 cm
